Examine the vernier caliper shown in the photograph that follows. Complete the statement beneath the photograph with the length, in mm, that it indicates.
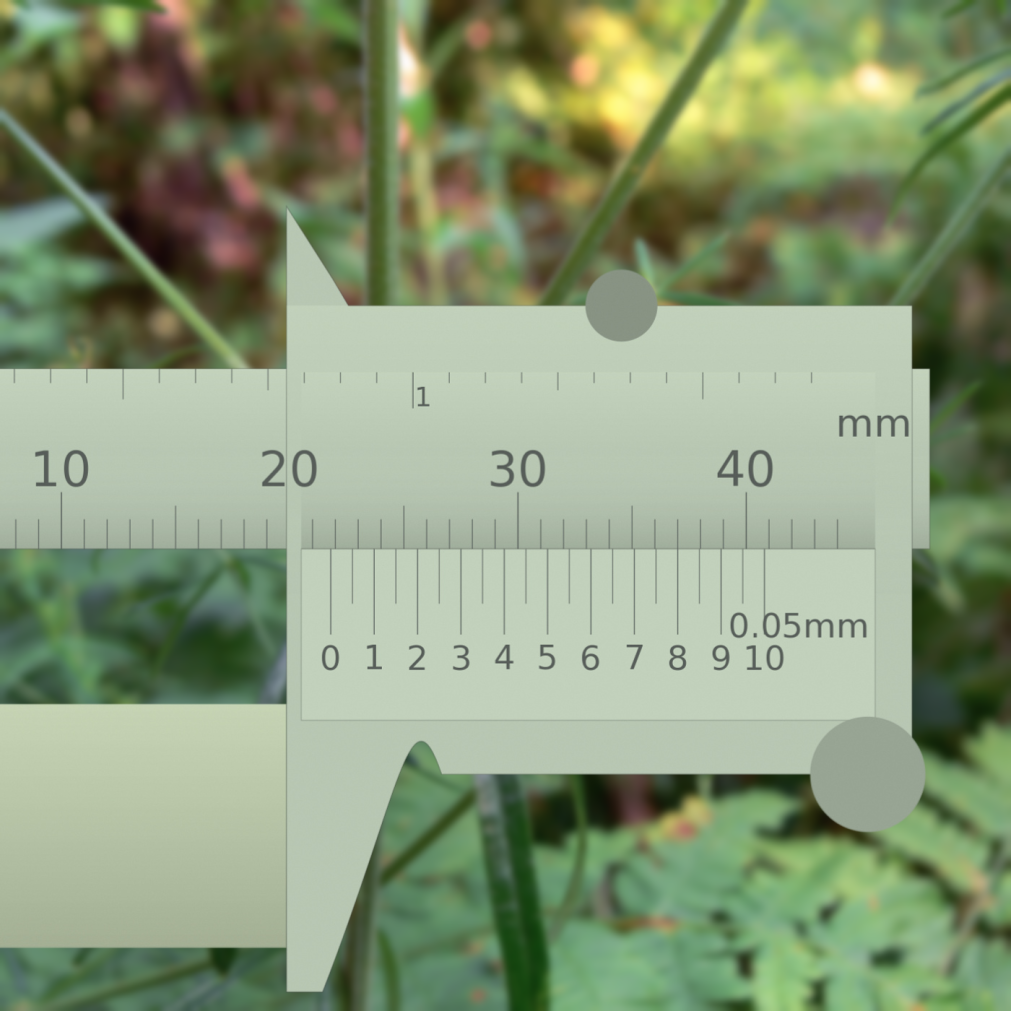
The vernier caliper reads 21.80 mm
